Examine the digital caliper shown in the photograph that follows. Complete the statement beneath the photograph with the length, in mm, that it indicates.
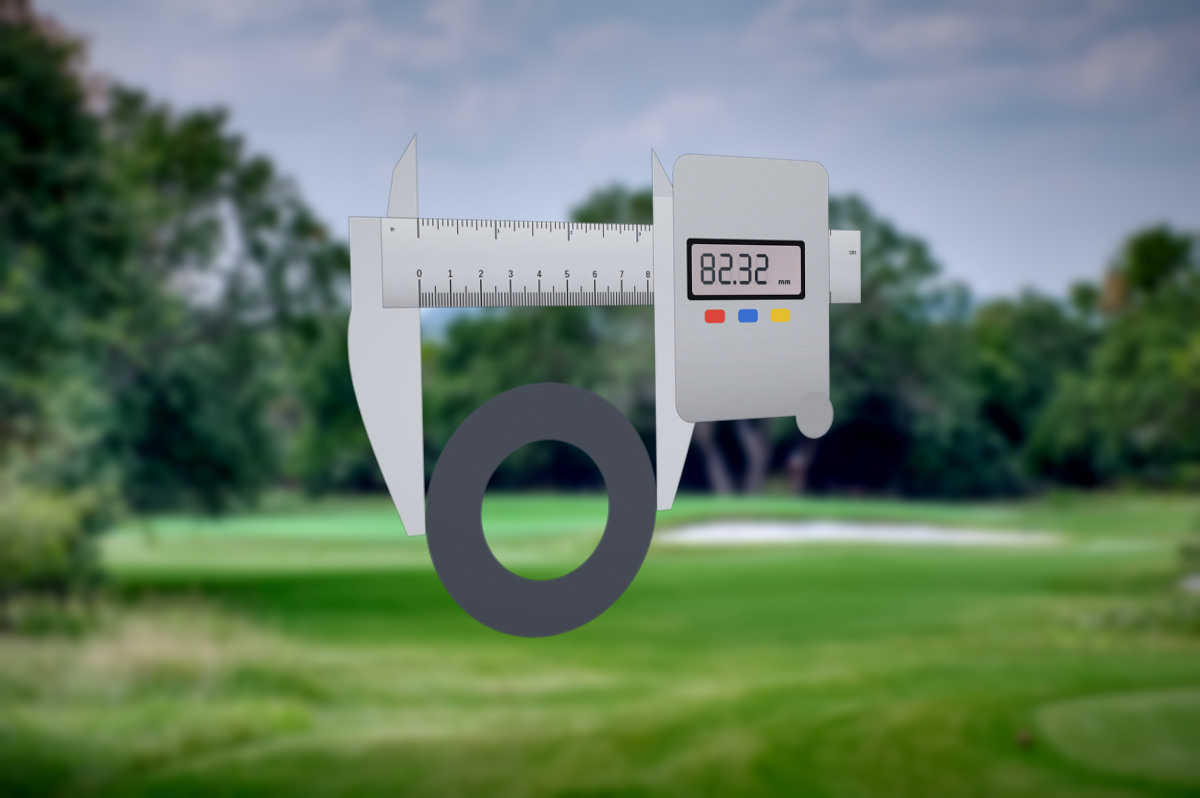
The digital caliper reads 82.32 mm
